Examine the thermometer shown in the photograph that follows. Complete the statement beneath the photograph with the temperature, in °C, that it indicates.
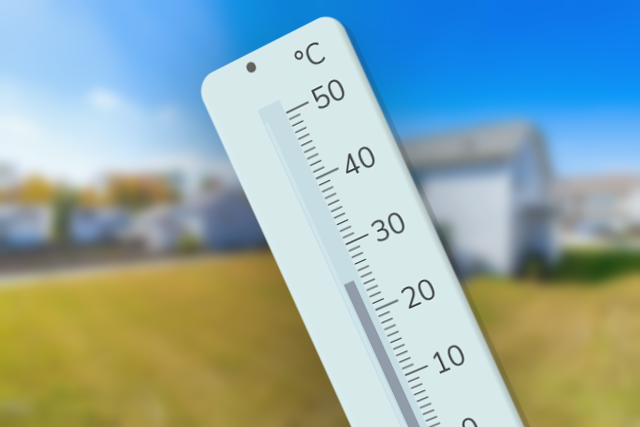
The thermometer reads 25 °C
